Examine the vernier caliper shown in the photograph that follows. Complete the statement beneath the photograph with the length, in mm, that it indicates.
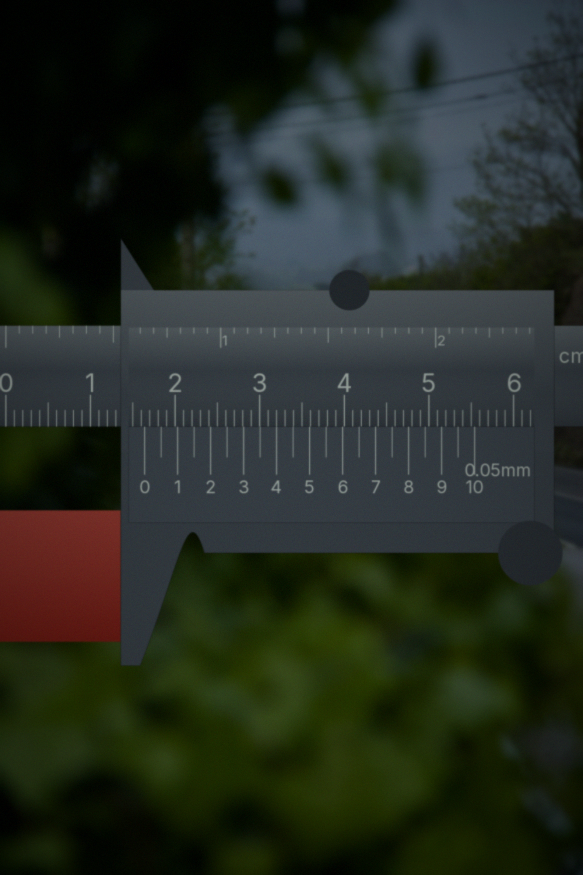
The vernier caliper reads 16.4 mm
